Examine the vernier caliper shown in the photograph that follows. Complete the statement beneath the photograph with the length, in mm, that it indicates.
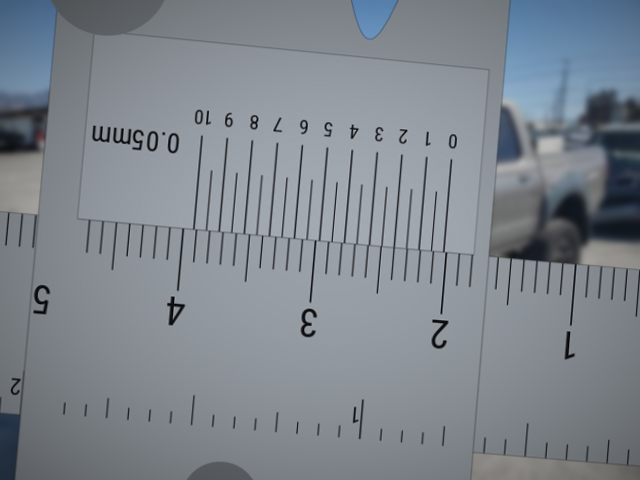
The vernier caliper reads 20.2 mm
